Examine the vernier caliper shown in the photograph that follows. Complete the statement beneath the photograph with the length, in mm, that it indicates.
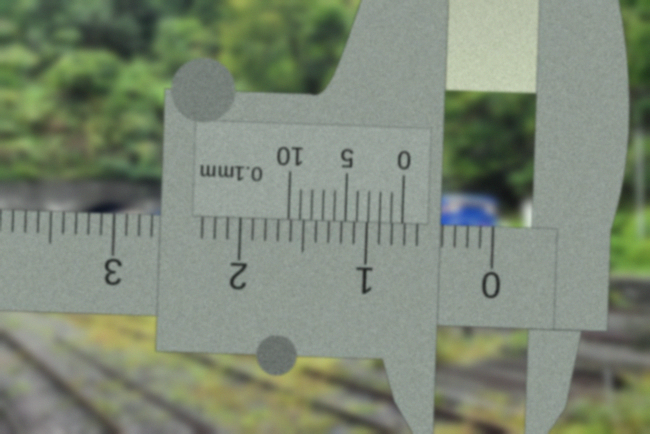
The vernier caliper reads 7.2 mm
